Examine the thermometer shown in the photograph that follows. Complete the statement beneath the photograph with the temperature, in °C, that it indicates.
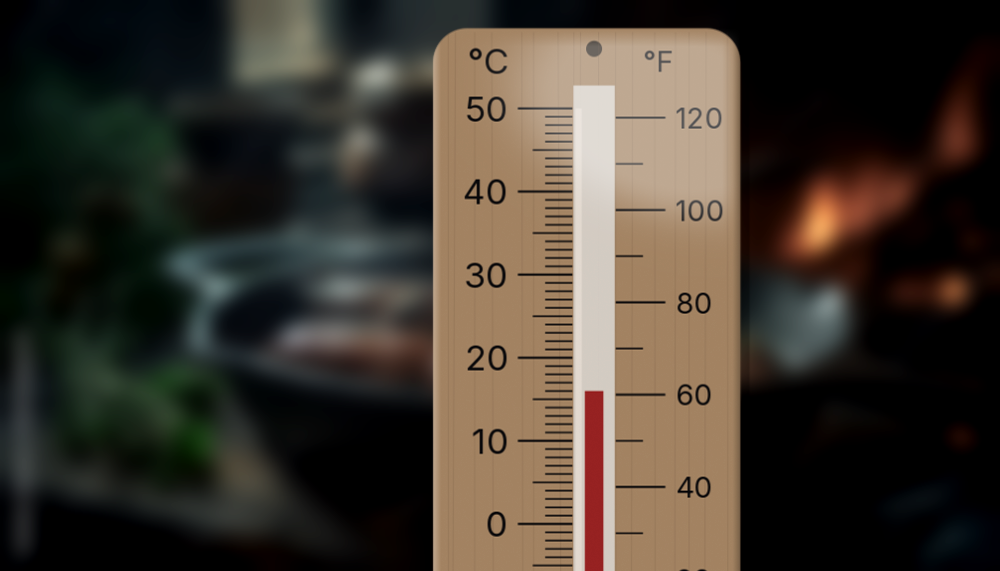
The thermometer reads 16 °C
